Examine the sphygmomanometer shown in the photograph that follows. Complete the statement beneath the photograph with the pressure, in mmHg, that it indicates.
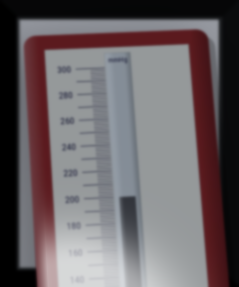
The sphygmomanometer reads 200 mmHg
